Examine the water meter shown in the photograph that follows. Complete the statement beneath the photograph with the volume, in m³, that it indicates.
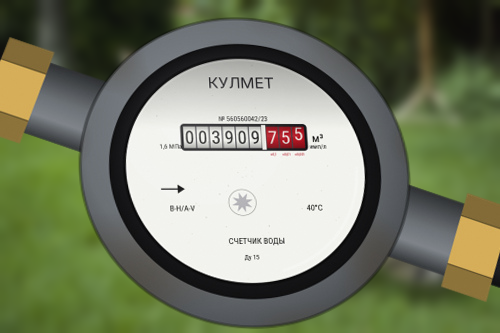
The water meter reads 3909.755 m³
